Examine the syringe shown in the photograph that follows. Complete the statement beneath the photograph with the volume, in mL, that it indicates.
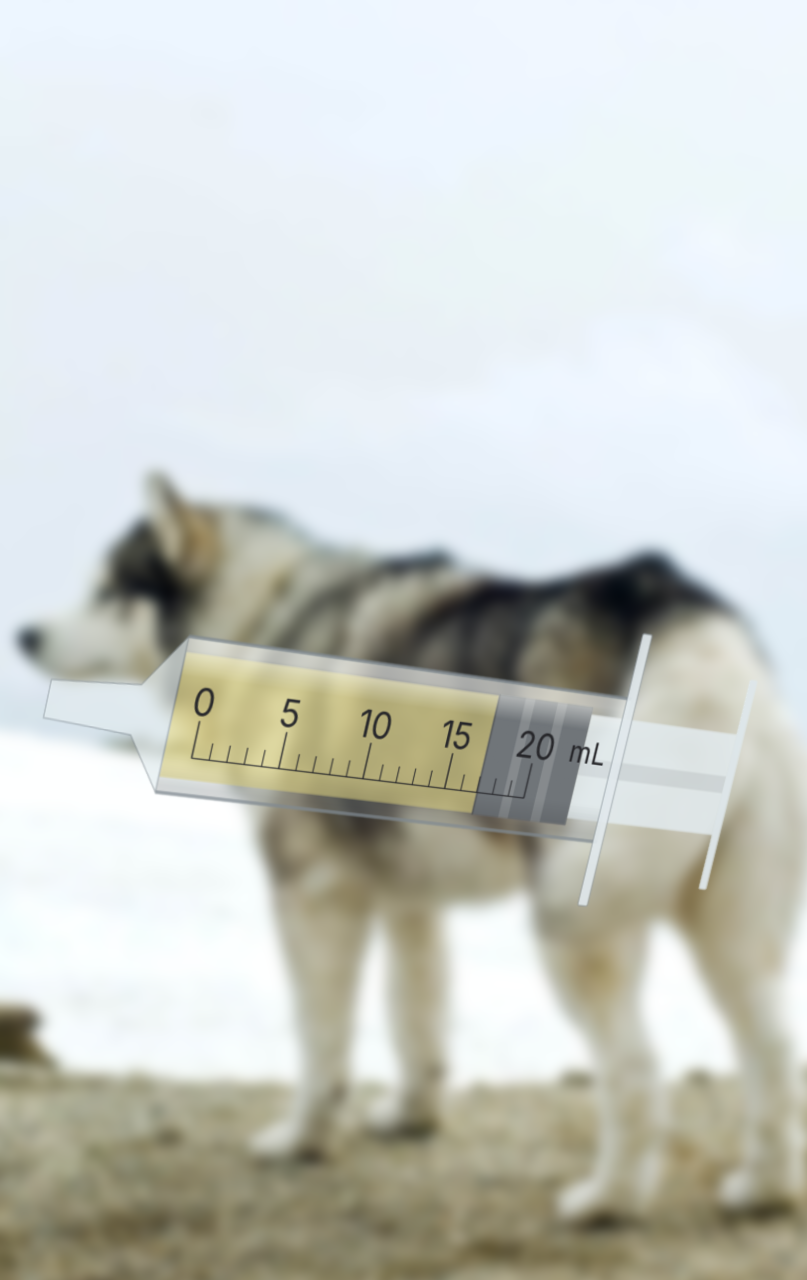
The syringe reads 17 mL
